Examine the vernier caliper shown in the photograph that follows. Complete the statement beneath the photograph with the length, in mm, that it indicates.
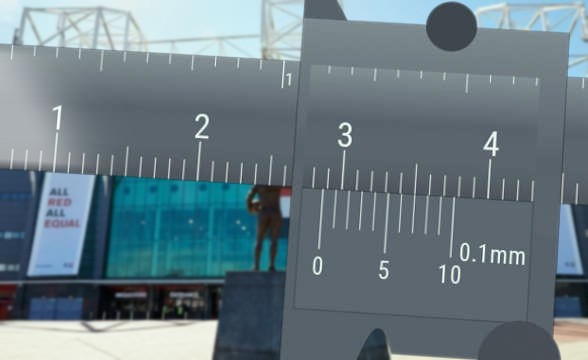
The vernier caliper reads 28.7 mm
